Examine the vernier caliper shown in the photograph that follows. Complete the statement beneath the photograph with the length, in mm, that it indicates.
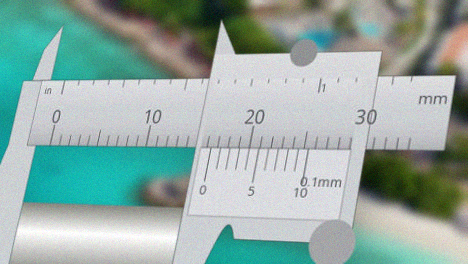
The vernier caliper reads 16.4 mm
